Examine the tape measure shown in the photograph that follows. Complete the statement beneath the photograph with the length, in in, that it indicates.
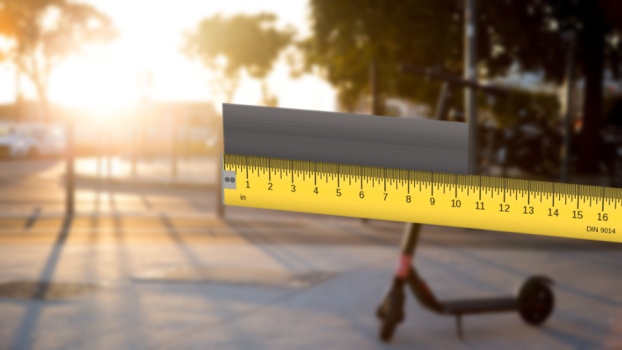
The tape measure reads 10.5 in
